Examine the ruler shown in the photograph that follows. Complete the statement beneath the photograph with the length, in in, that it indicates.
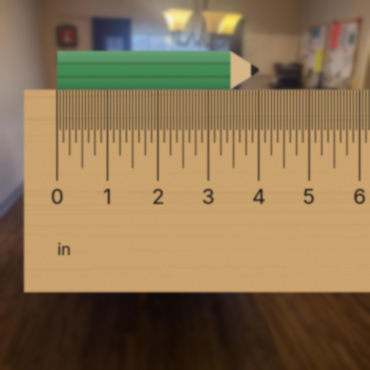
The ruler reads 4 in
